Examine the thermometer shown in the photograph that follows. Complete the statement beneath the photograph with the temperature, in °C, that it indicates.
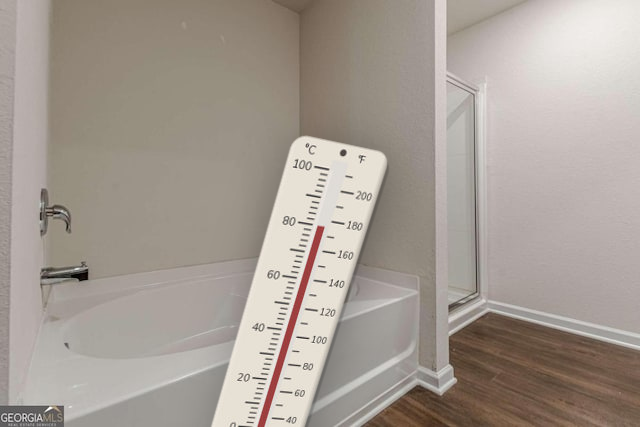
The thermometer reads 80 °C
